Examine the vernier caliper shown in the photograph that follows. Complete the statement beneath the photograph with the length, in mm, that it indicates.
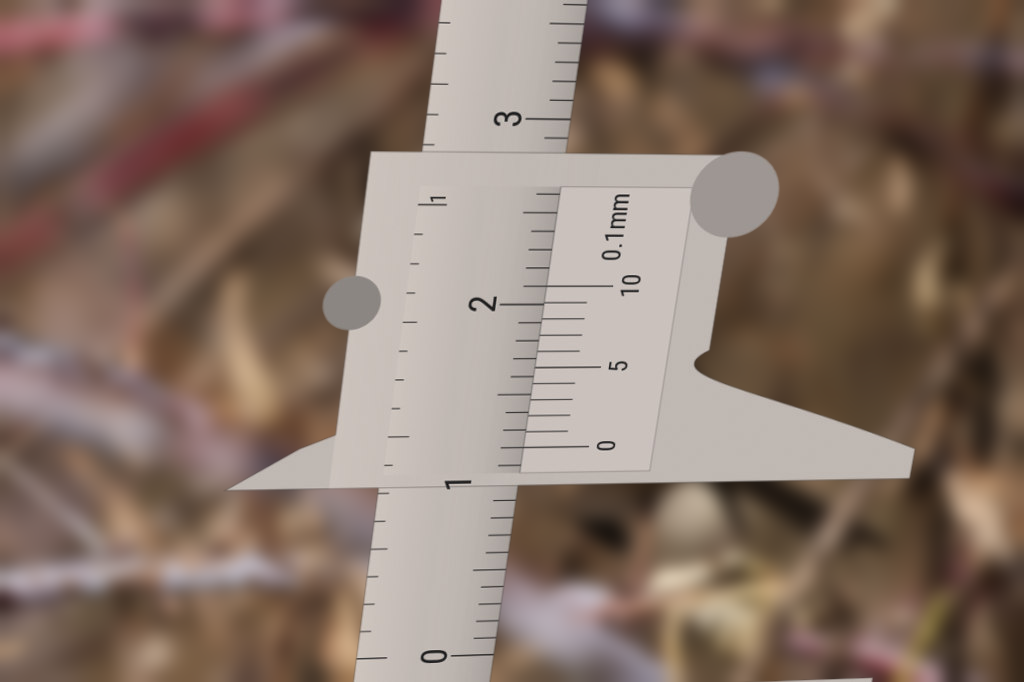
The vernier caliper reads 12.0 mm
